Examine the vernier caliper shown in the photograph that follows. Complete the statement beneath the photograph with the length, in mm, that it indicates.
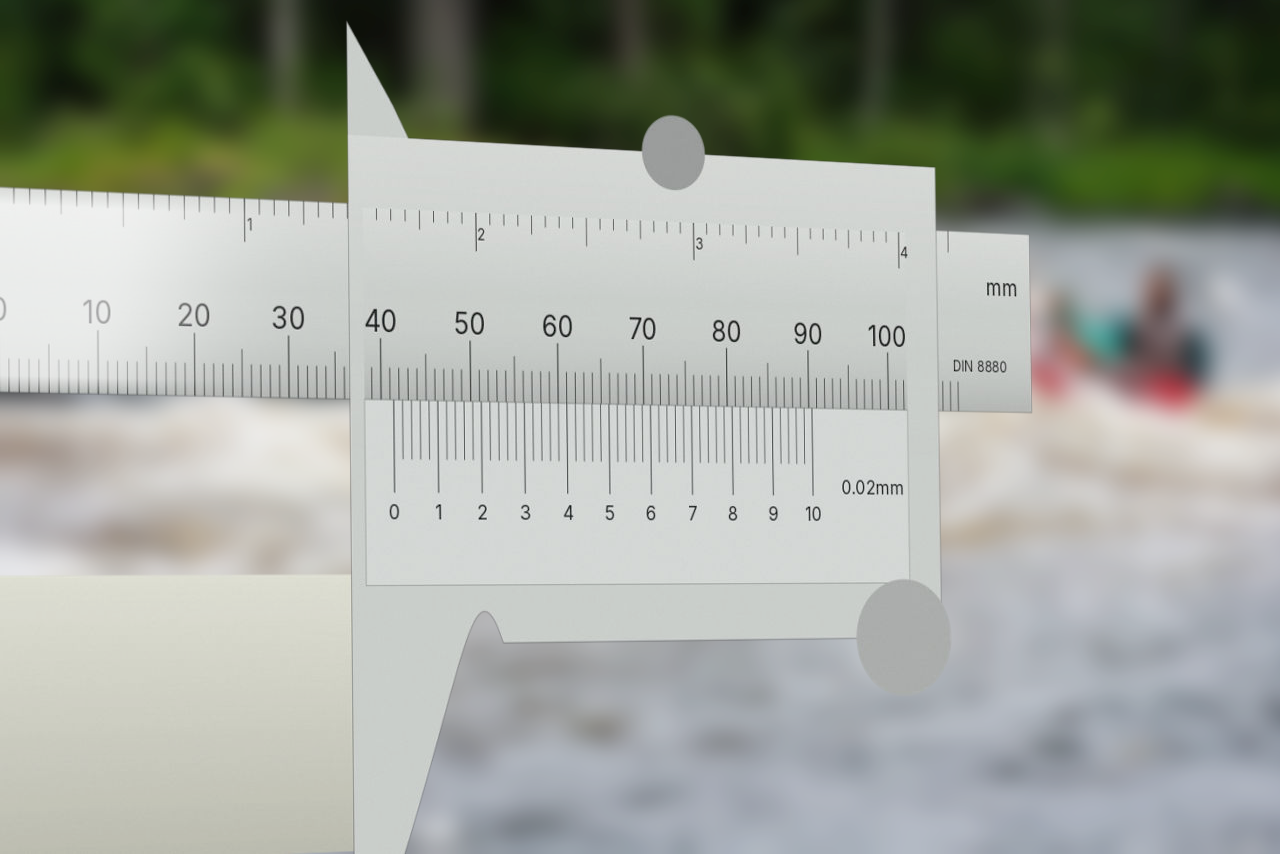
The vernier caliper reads 41.4 mm
